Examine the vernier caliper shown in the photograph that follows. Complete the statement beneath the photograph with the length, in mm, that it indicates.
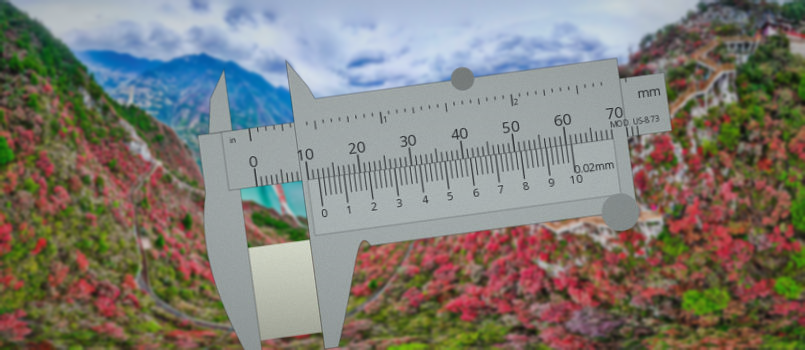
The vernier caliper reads 12.0 mm
